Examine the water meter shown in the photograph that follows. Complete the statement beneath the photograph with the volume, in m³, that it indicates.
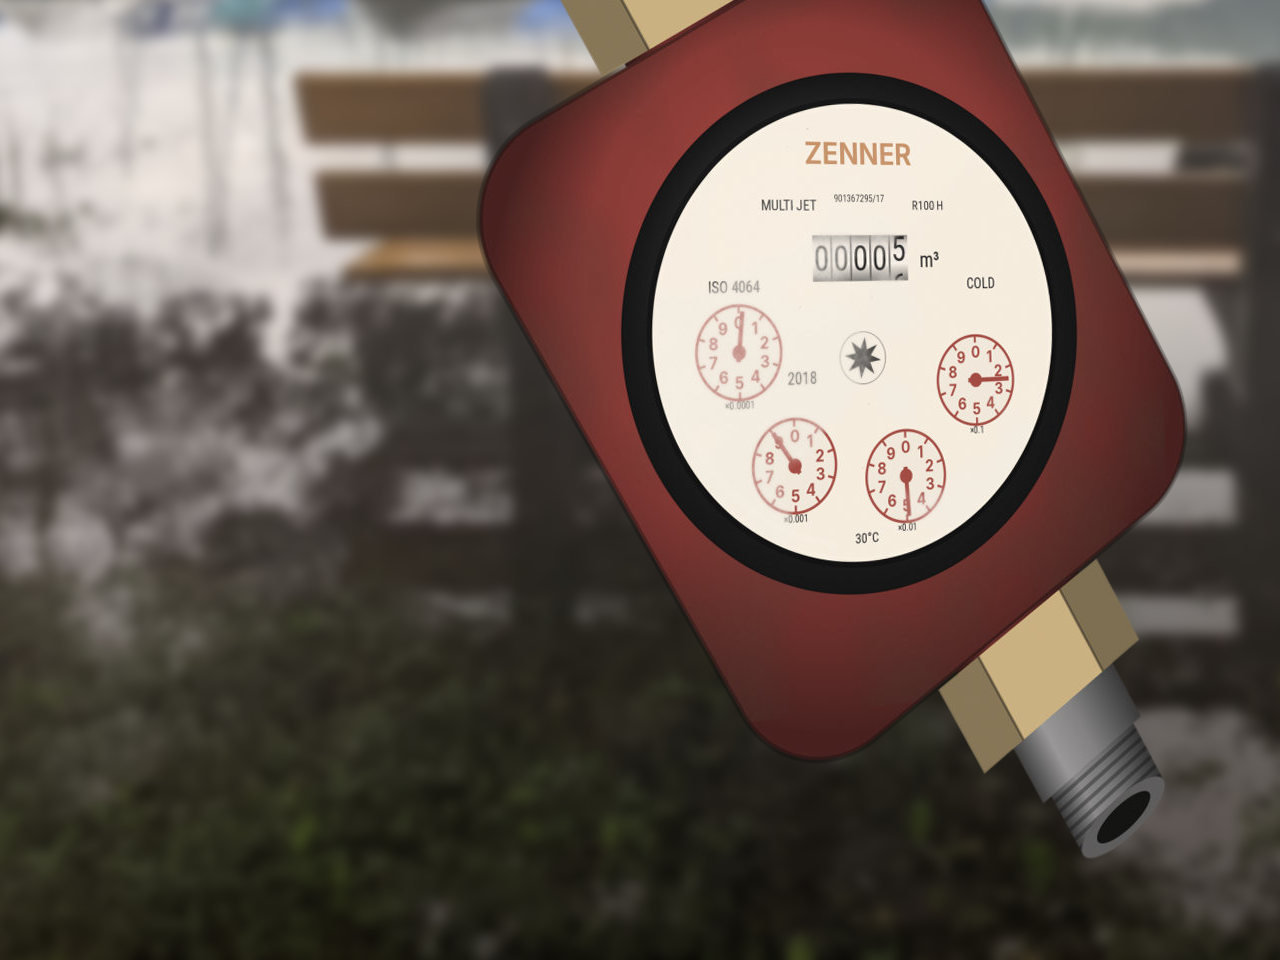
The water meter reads 5.2490 m³
